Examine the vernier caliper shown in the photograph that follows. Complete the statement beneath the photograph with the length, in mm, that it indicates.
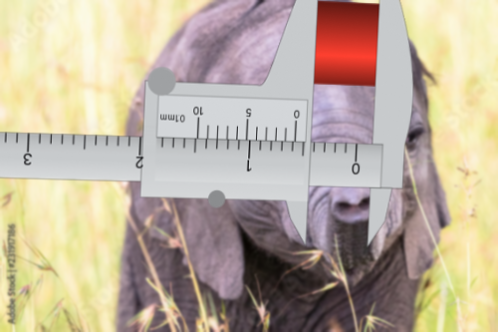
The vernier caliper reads 5.8 mm
